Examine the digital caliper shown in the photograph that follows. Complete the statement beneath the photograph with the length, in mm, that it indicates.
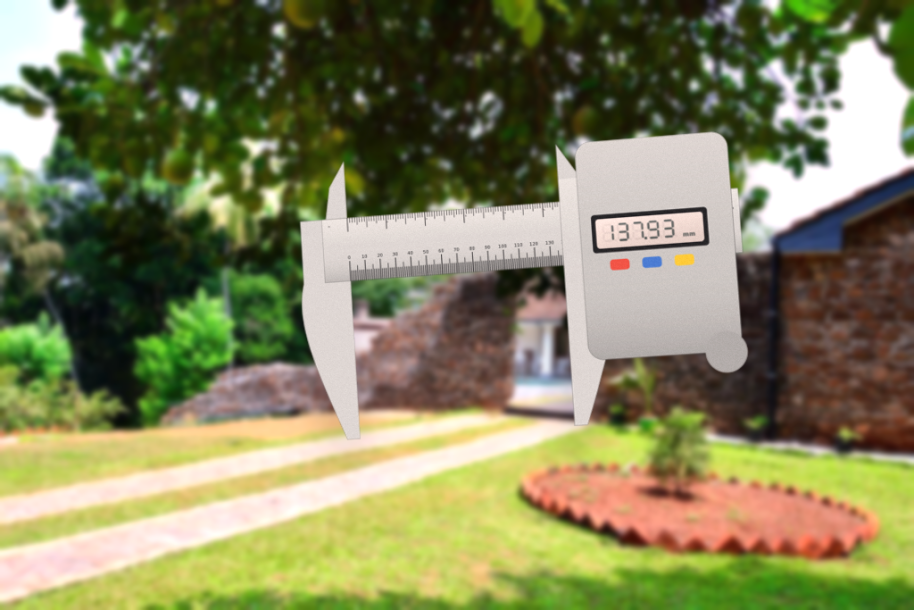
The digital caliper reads 137.93 mm
